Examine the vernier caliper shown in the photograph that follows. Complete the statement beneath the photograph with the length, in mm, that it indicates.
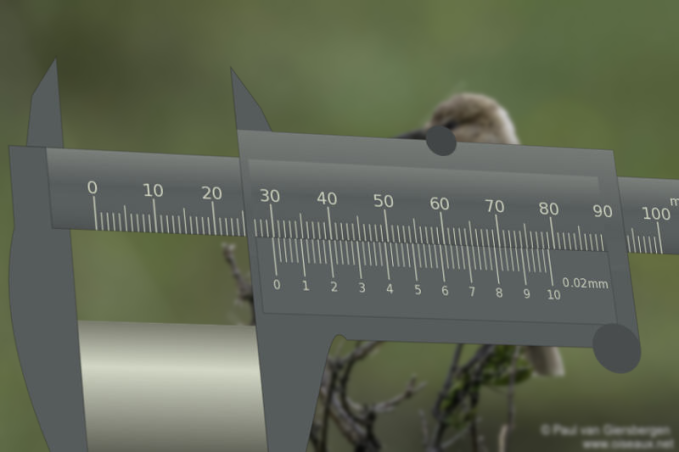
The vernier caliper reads 29.8 mm
